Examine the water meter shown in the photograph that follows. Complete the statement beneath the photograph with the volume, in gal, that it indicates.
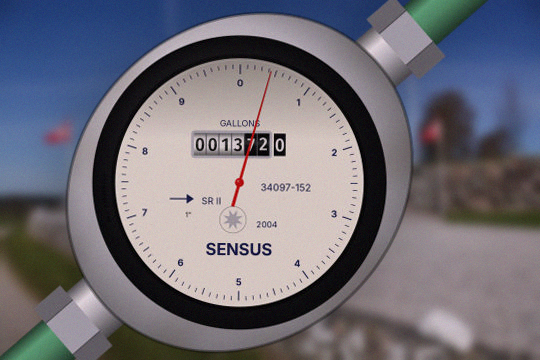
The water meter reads 13720.4 gal
